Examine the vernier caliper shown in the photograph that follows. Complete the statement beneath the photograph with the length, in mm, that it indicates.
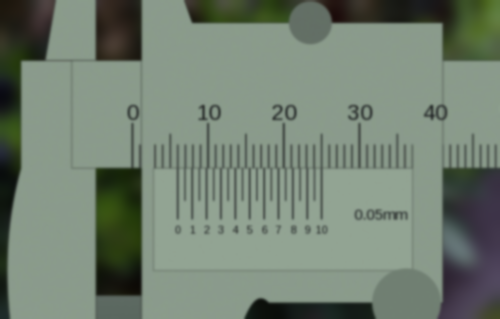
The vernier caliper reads 6.0 mm
